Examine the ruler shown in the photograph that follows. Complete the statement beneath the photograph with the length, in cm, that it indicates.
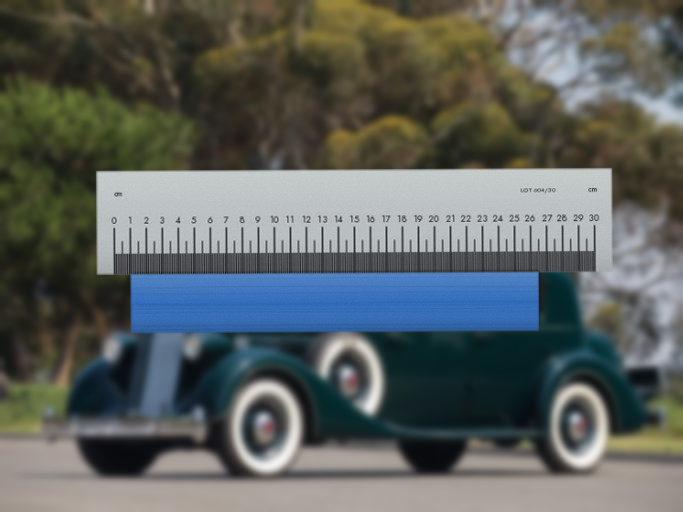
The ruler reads 25.5 cm
